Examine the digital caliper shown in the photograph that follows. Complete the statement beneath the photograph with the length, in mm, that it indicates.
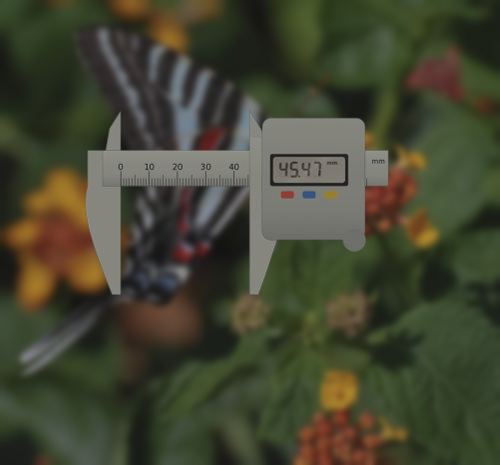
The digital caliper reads 45.47 mm
